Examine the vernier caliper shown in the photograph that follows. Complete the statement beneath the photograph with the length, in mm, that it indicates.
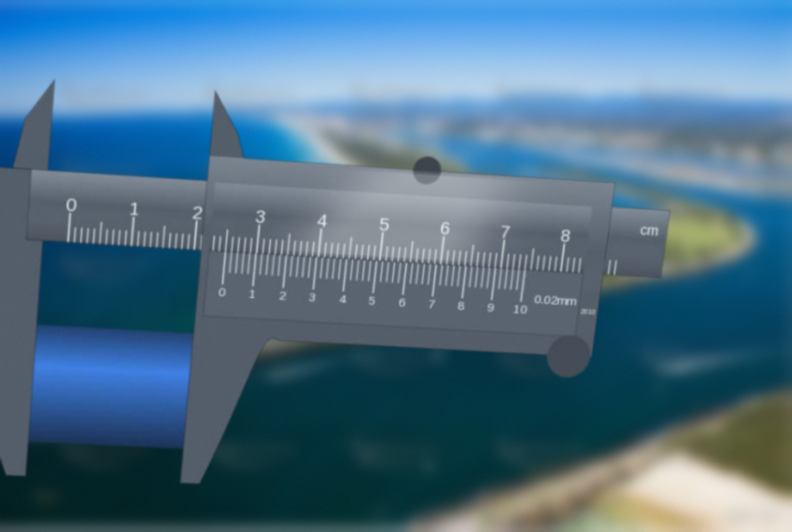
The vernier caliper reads 25.0 mm
